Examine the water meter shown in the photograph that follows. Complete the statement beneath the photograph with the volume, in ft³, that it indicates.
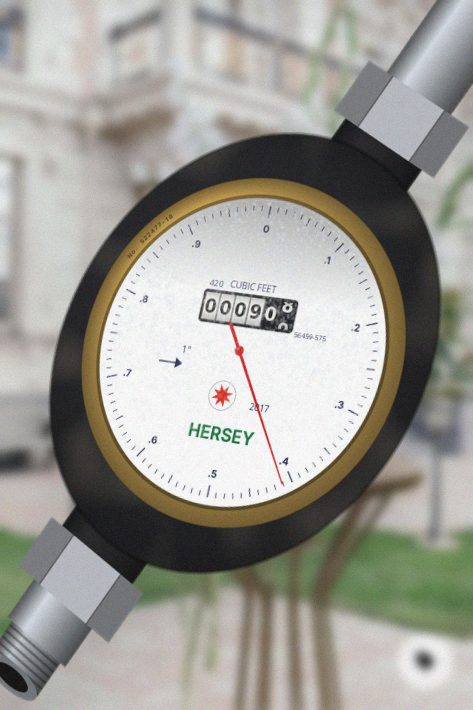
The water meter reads 908.41 ft³
